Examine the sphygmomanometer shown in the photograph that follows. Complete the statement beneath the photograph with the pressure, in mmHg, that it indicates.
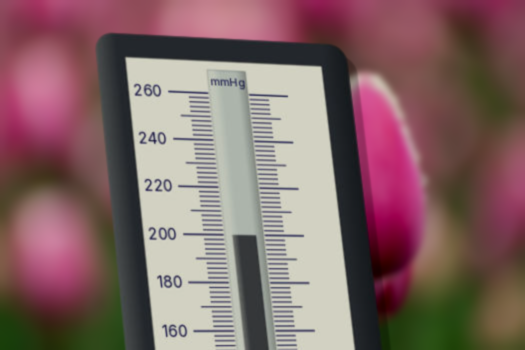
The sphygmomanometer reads 200 mmHg
